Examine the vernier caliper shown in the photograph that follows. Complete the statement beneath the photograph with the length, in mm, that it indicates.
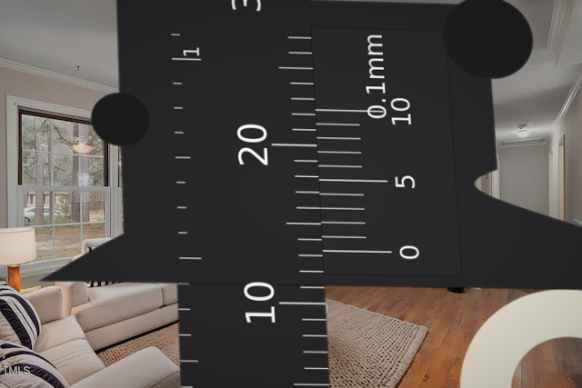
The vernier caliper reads 13.3 mm
